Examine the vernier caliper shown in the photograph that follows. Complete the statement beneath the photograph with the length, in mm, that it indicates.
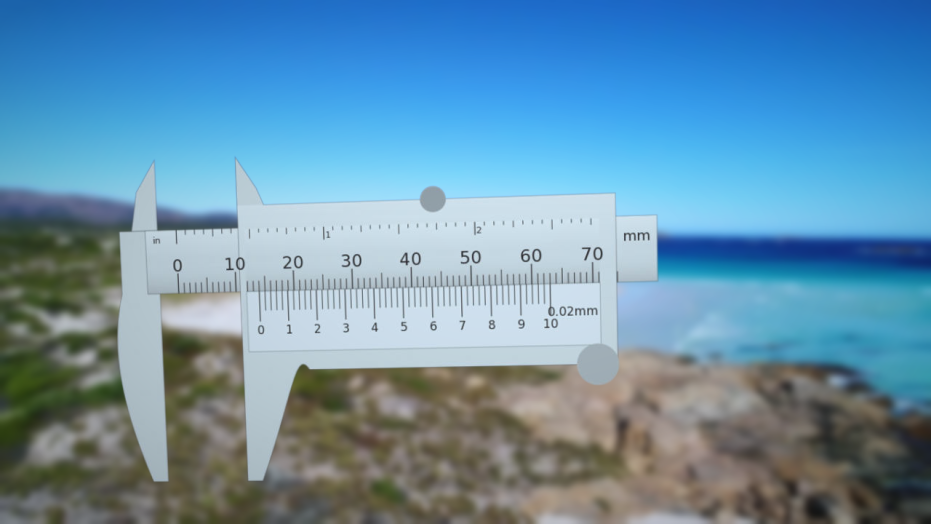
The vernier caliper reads 14.0 mm
